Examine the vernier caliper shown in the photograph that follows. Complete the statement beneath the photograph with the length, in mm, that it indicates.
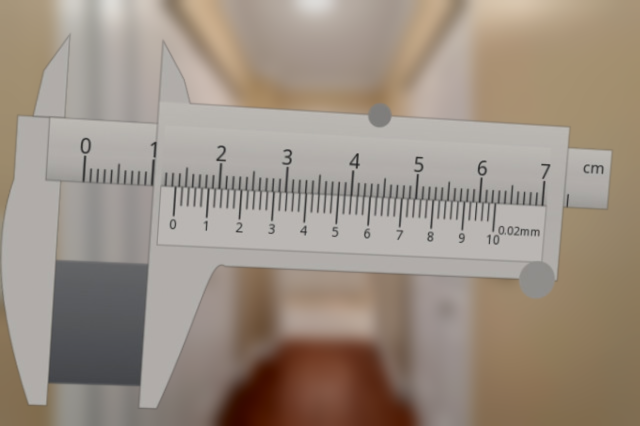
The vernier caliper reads 13.5 mm
